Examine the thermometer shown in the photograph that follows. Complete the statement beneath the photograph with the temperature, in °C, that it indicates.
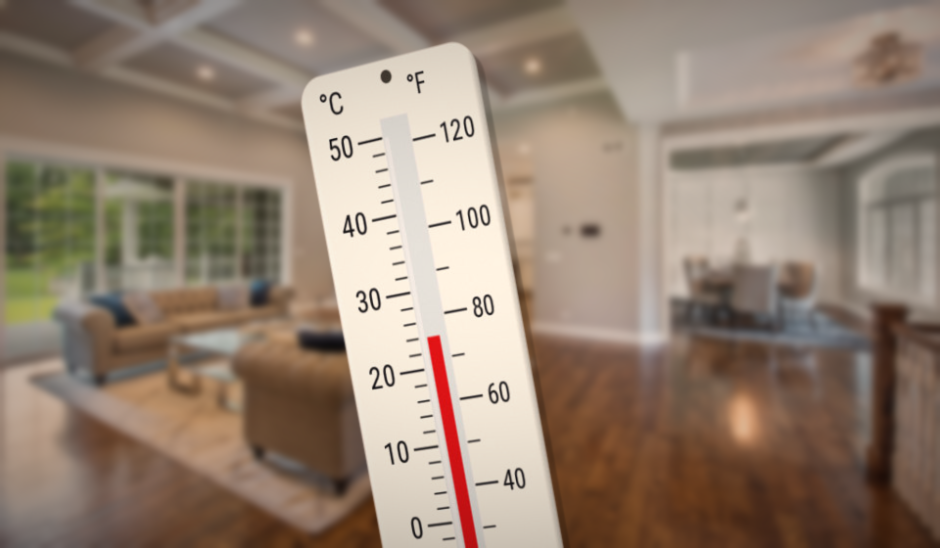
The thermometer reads 24 °C
